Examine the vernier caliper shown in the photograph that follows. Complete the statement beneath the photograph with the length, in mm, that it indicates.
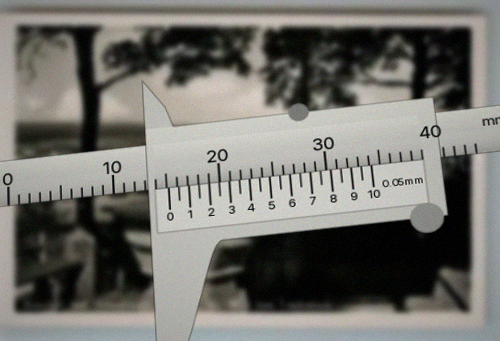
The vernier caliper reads 15.2 mm
